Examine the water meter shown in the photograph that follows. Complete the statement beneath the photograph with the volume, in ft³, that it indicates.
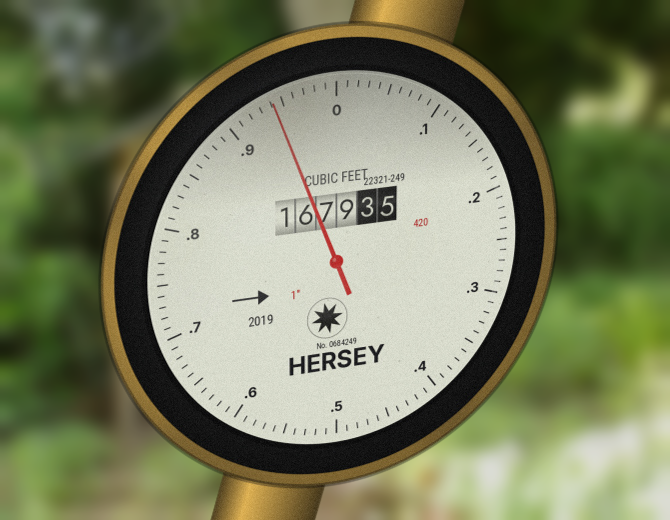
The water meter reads 167934.94 ft³
